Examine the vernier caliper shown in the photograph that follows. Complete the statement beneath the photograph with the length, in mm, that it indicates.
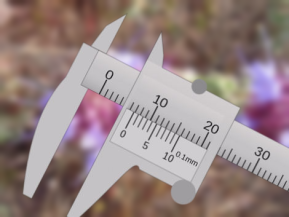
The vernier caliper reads 6.8 mm
